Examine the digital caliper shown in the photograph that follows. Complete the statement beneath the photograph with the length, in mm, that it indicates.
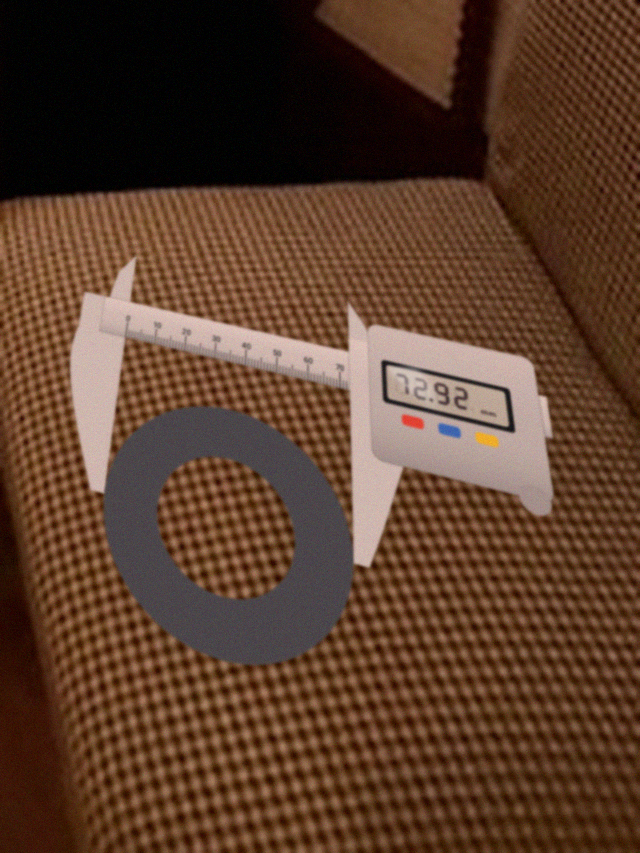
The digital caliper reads 72.92 mm
